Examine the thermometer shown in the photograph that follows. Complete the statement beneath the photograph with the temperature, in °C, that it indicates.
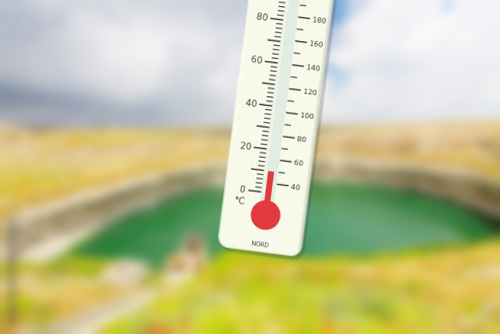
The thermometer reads 10 °C
